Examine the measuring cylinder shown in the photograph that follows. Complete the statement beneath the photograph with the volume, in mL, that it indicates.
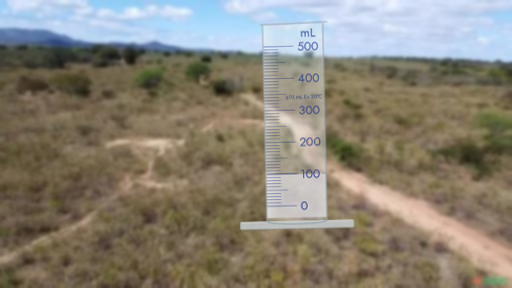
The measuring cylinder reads 100 mL
